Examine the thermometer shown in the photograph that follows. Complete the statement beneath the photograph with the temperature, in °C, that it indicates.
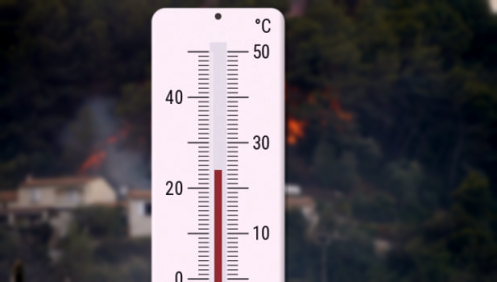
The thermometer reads 24 °C
